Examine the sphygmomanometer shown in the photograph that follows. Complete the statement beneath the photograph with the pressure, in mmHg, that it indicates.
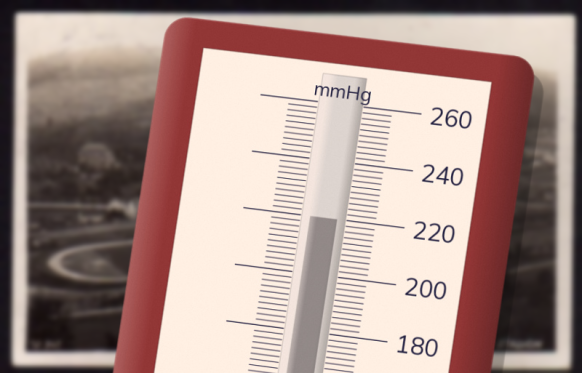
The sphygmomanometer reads 220 mmHg
